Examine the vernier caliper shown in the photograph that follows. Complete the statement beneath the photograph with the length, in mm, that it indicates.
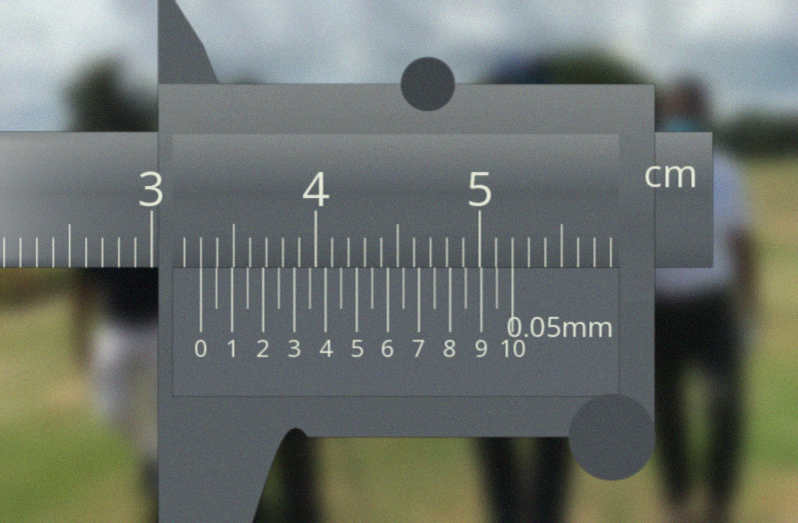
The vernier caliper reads 33.0 mm
